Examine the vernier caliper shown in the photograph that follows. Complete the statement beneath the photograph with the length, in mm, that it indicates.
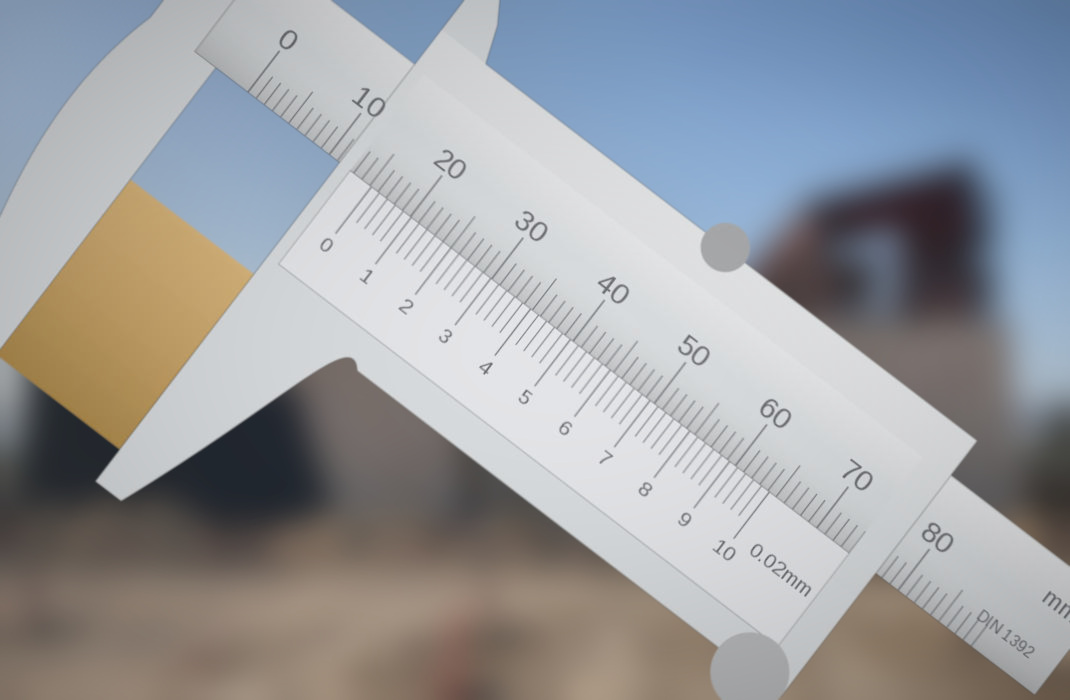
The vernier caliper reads 15.2 mm
